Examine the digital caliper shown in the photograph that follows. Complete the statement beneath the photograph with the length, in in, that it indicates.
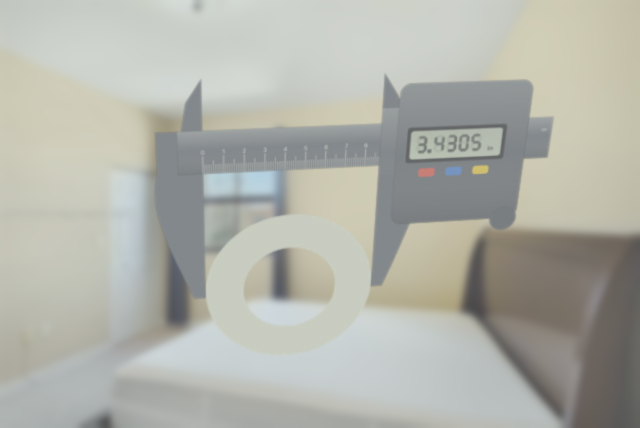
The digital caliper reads 3.4305 in
